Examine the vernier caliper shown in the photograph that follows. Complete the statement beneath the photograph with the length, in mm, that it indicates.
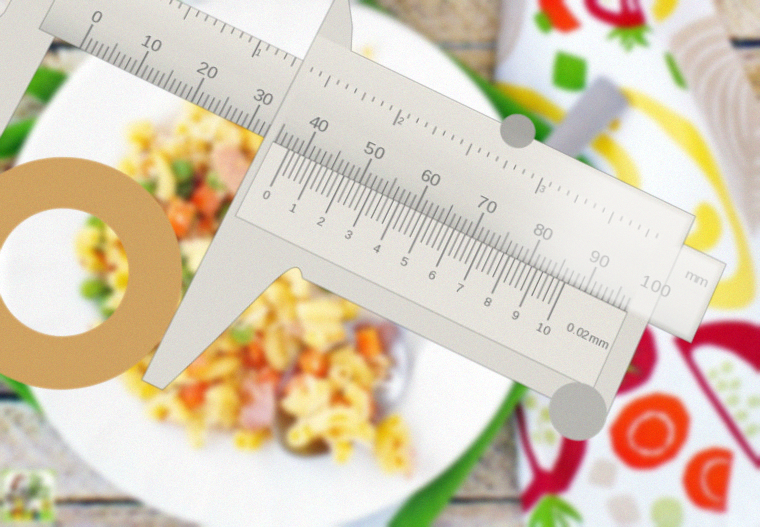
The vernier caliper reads 37.5 mm
